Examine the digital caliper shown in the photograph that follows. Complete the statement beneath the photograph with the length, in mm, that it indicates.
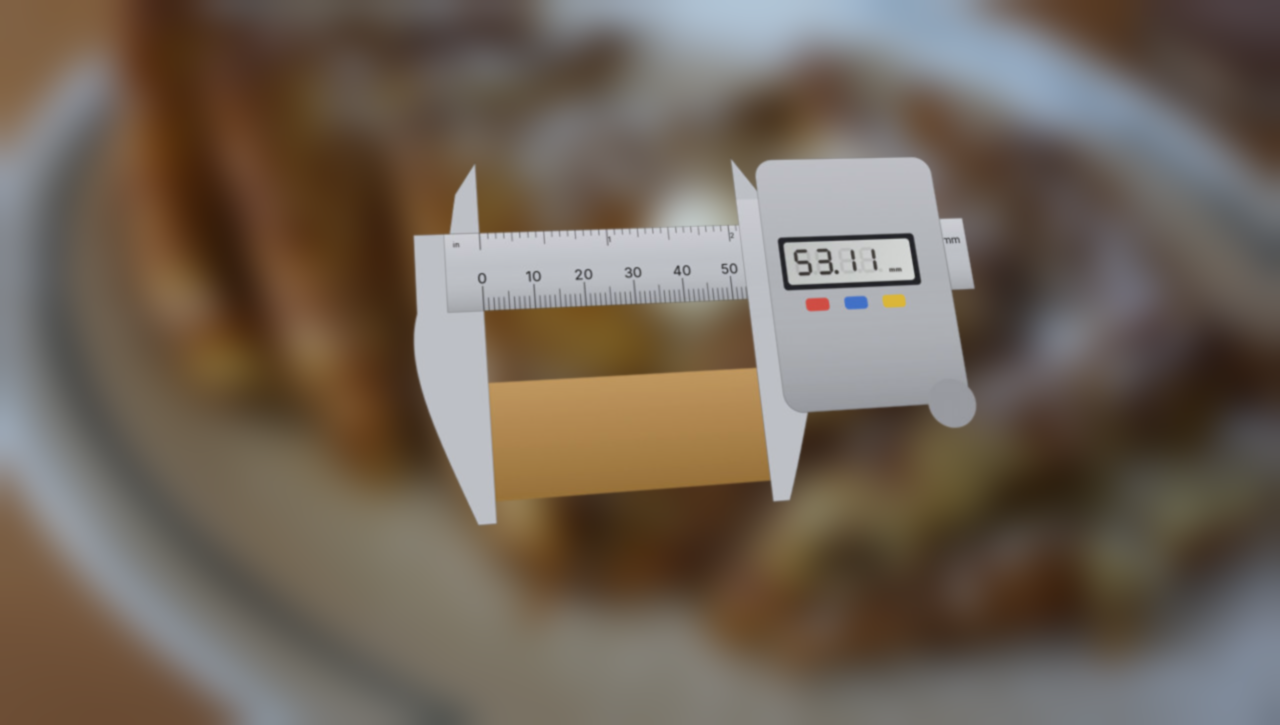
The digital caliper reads 53.11 mm
